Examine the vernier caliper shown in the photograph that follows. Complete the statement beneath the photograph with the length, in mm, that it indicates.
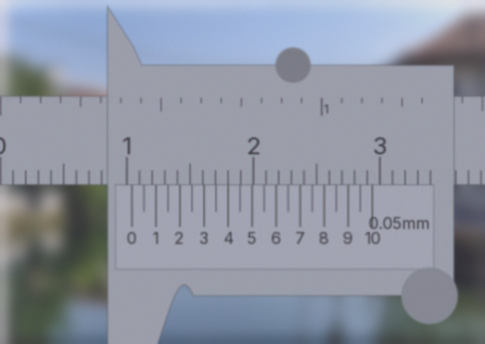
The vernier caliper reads 10.4 mm
